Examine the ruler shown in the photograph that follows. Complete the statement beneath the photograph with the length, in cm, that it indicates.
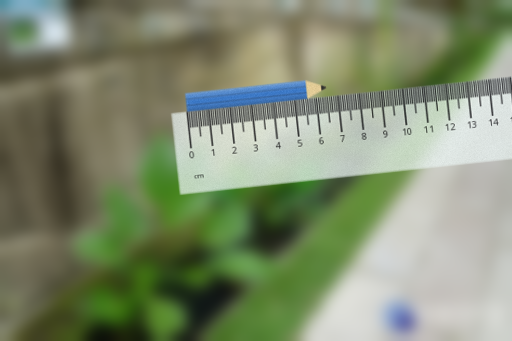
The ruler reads 6.5 cm
